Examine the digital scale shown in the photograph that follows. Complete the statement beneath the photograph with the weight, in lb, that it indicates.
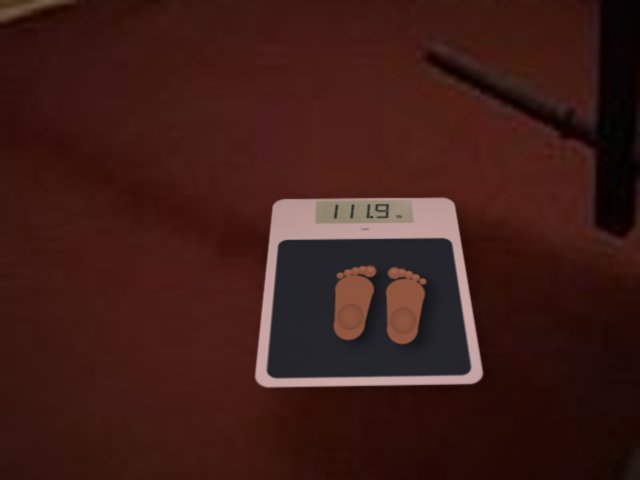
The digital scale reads 111.9 lb
